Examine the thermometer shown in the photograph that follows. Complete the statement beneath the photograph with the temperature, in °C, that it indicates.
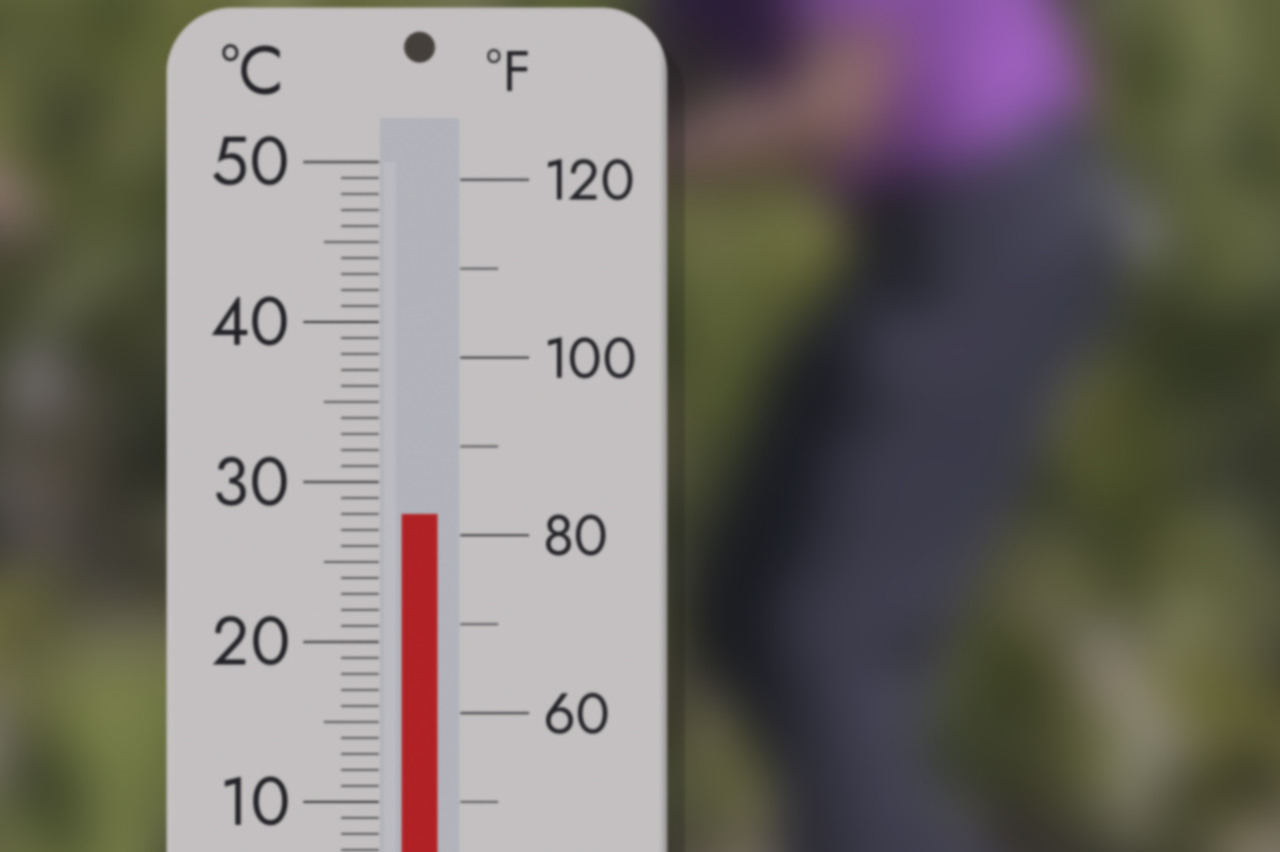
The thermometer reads 28 °C
